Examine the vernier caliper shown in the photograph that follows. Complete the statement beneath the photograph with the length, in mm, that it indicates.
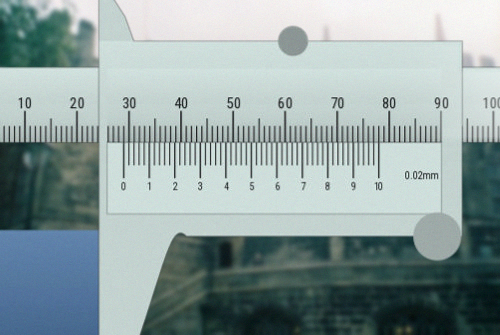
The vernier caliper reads 29.0 mm
